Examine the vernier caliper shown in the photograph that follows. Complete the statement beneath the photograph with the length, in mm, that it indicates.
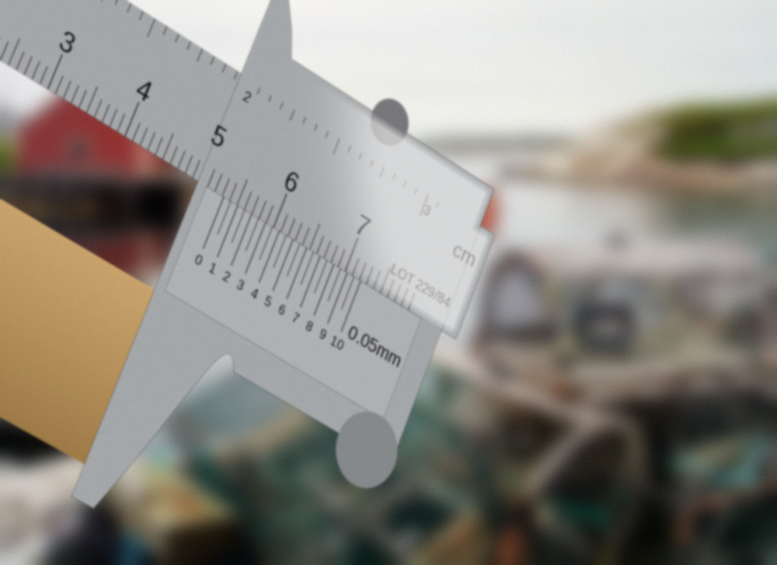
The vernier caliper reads 53.2 mm
